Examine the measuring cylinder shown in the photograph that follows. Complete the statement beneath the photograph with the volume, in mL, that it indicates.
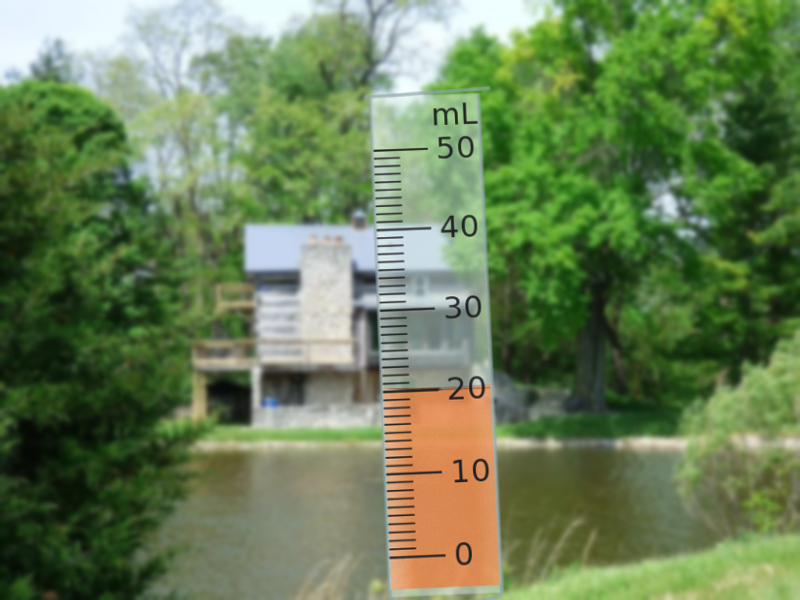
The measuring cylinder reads 20 mL
